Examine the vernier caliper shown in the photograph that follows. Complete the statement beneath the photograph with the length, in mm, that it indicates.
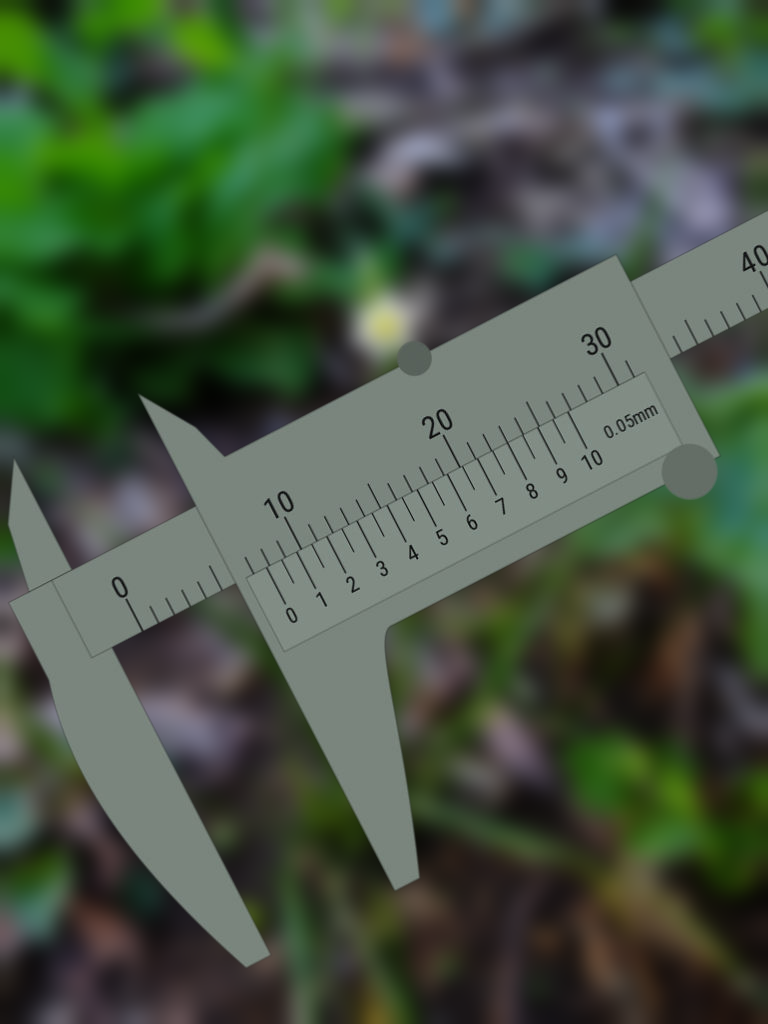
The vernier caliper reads 7.8 mm
